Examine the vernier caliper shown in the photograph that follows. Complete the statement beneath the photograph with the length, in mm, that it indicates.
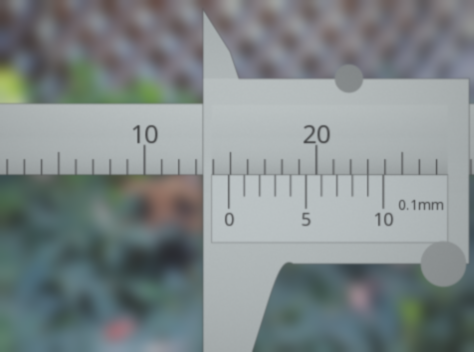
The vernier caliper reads 14.9 mm
